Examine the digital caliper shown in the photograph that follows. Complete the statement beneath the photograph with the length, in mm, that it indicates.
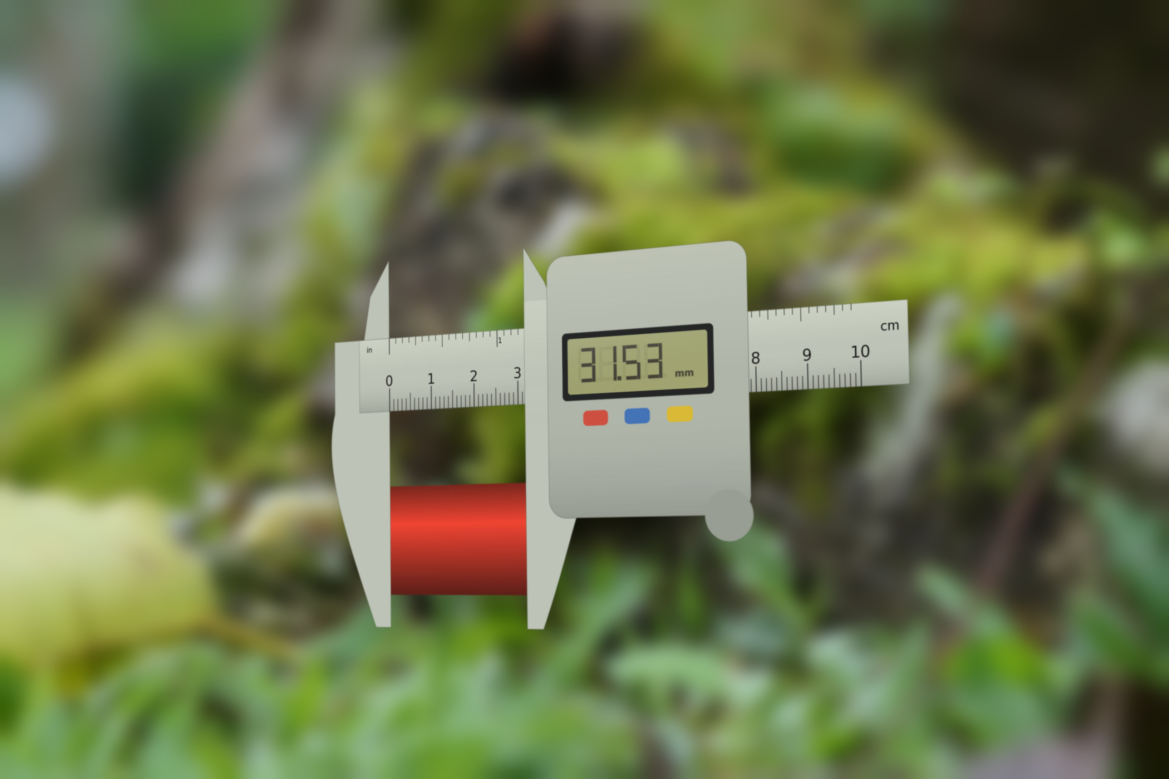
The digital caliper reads 31.53 mm
